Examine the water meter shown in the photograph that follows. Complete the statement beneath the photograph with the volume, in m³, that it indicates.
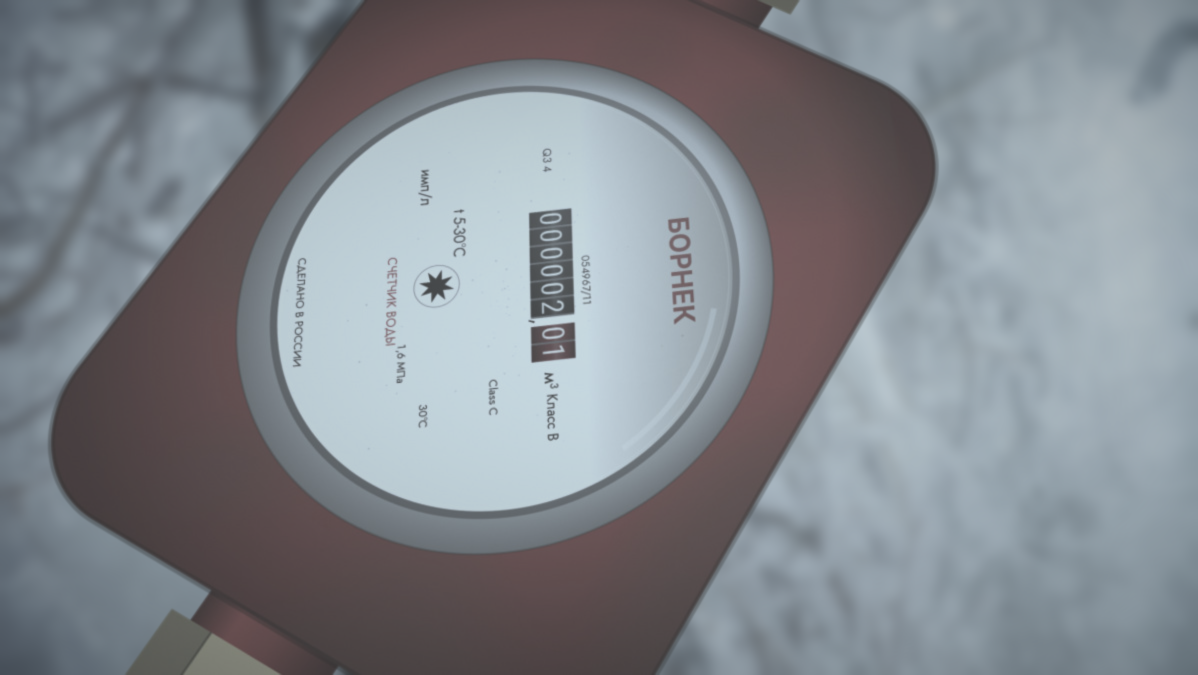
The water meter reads 2.01 m³
